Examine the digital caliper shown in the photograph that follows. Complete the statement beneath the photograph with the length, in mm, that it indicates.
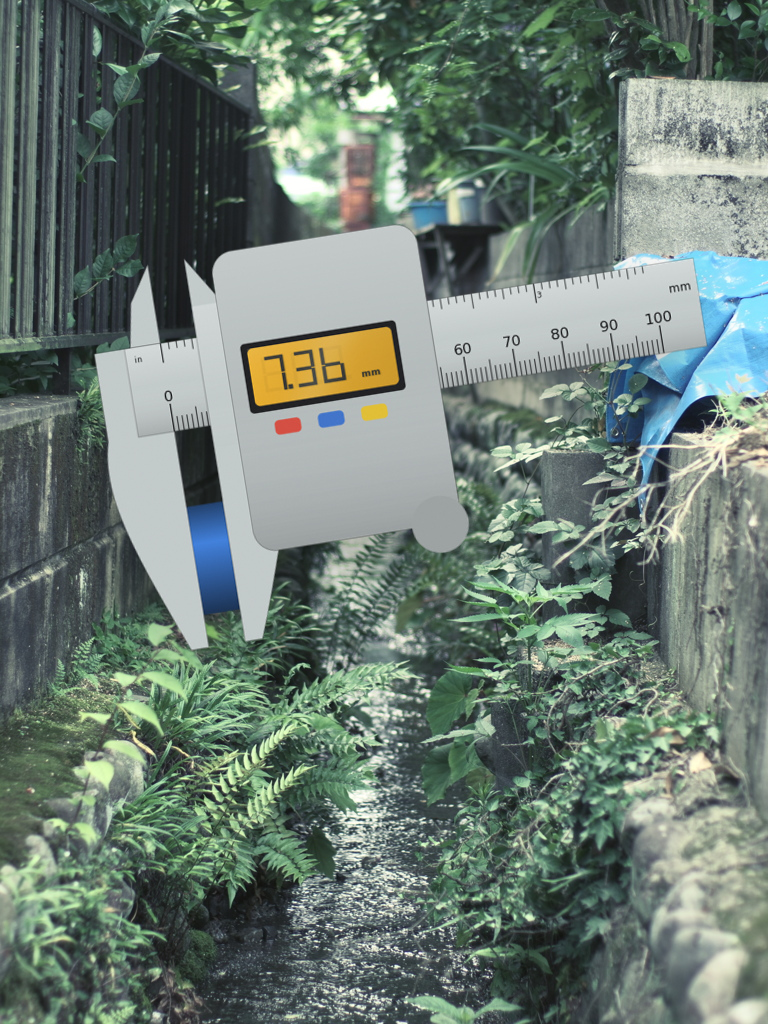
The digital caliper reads 7.36 mm
